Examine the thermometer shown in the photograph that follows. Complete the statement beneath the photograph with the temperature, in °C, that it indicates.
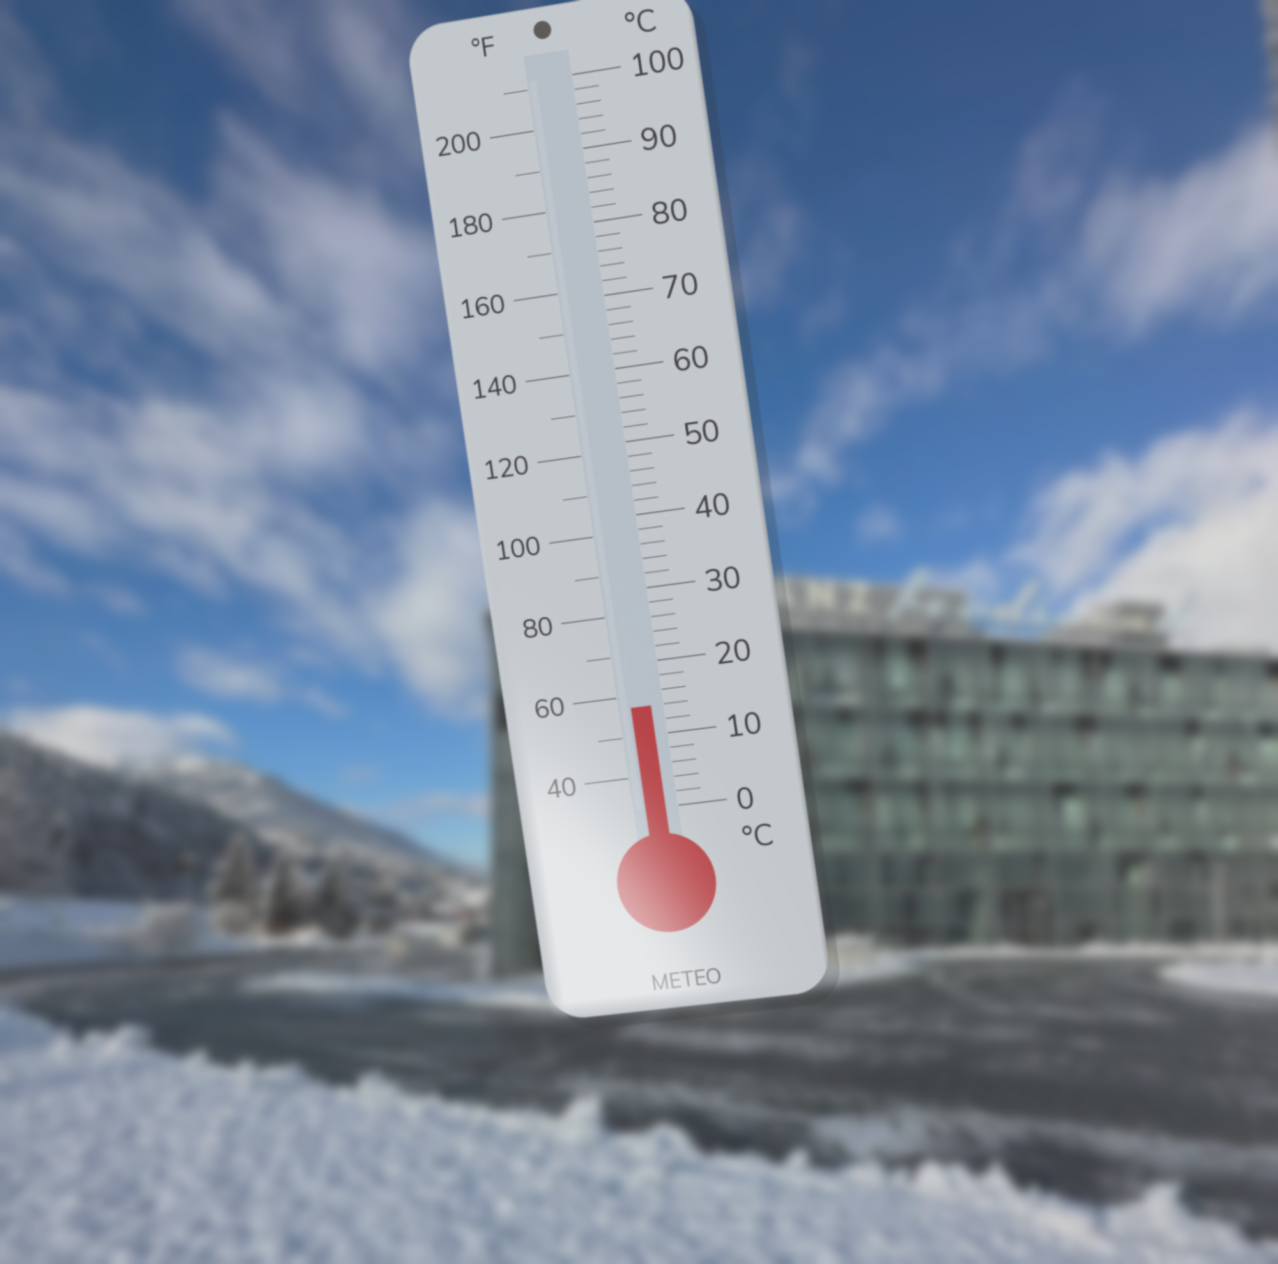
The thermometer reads 14 °C
